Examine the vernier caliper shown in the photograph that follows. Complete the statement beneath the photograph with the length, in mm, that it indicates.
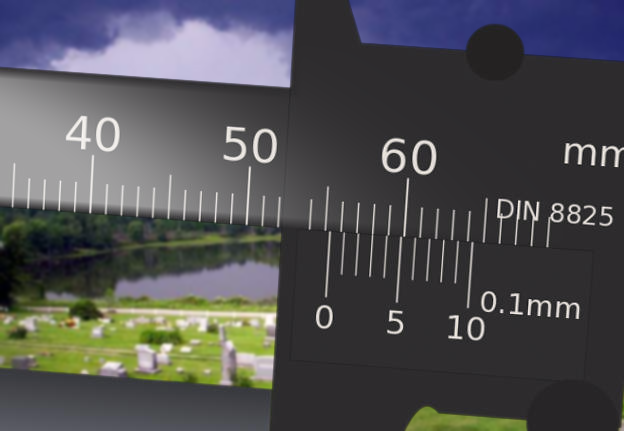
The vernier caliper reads 55.3 mm
